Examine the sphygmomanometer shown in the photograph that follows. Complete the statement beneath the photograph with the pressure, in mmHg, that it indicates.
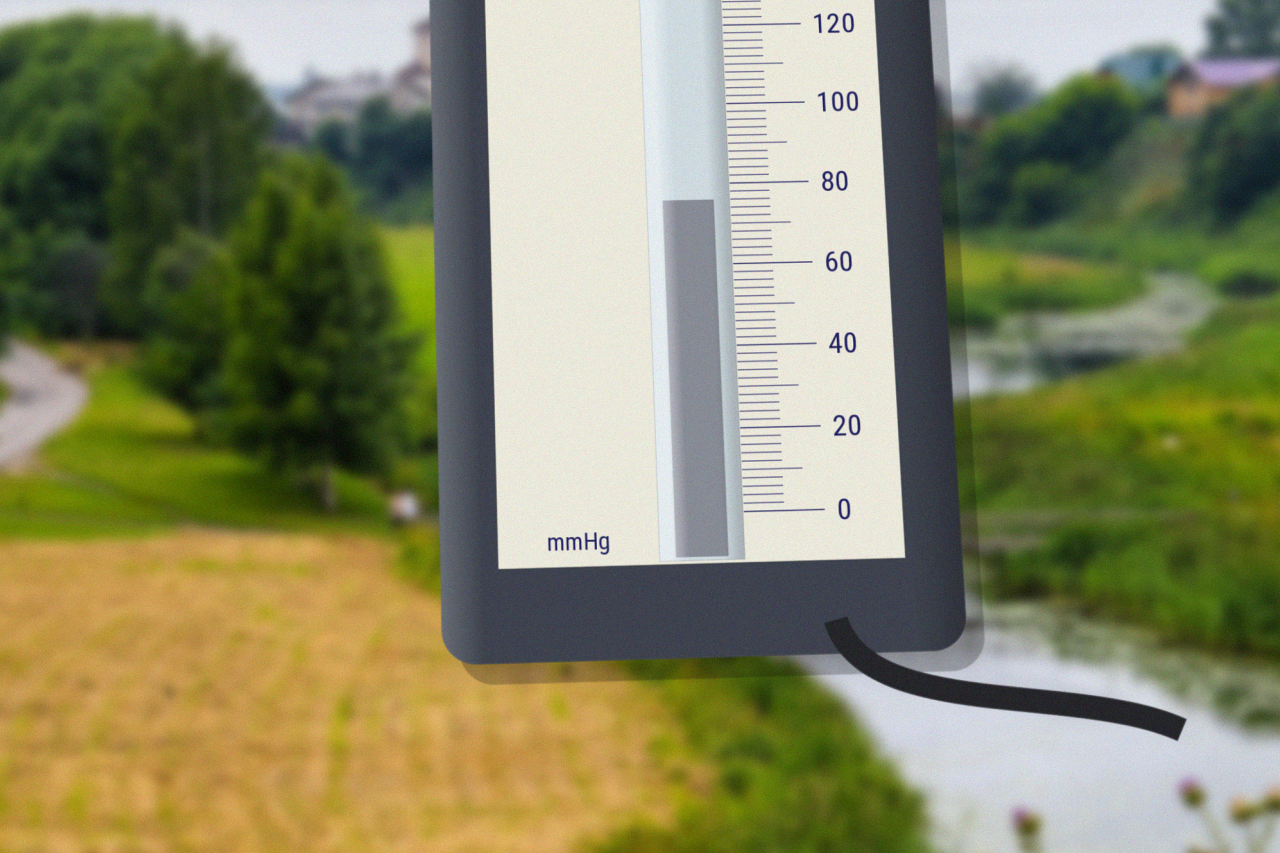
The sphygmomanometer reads 76 mmHg
